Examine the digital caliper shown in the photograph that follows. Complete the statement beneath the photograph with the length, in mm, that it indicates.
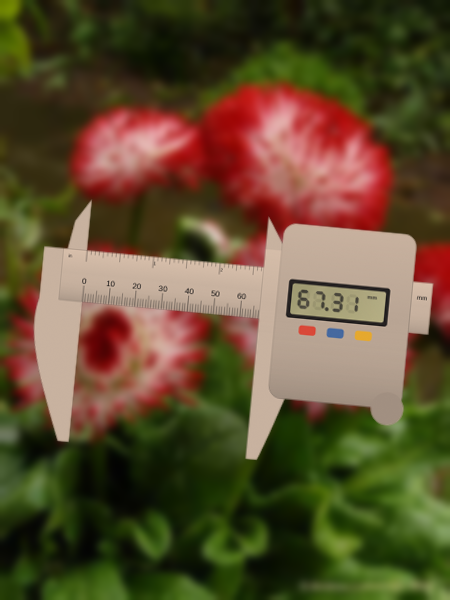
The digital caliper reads 67.31 mm
